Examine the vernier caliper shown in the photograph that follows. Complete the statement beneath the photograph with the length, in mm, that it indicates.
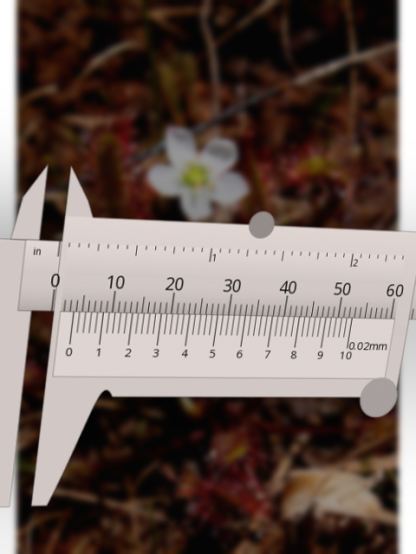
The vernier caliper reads 3.6 mm
